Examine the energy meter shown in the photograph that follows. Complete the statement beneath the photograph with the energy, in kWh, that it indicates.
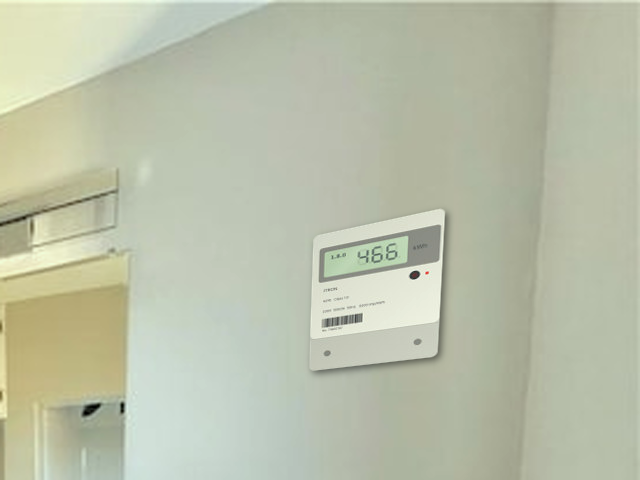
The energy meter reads 466 kWh
